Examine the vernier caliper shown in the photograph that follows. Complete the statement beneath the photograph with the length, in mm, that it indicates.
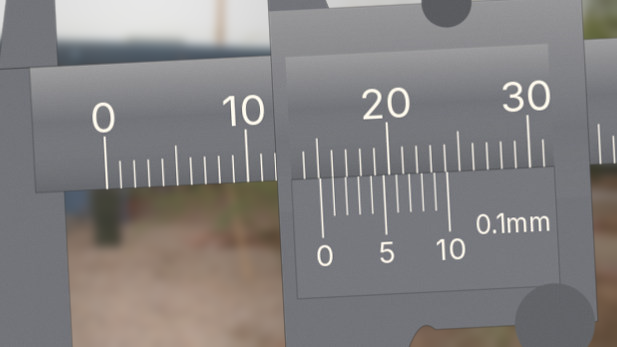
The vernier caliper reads 15.1 mm
